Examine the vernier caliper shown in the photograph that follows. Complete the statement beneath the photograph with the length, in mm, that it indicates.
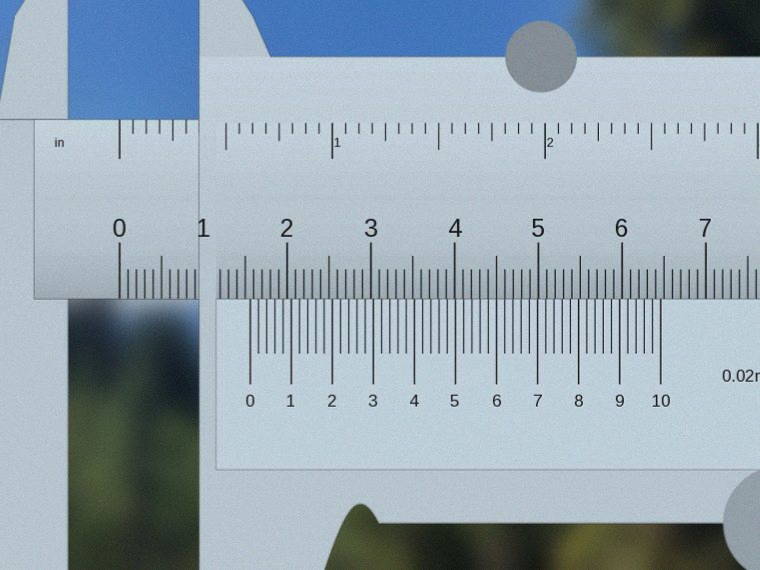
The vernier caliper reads 15.6 mm
